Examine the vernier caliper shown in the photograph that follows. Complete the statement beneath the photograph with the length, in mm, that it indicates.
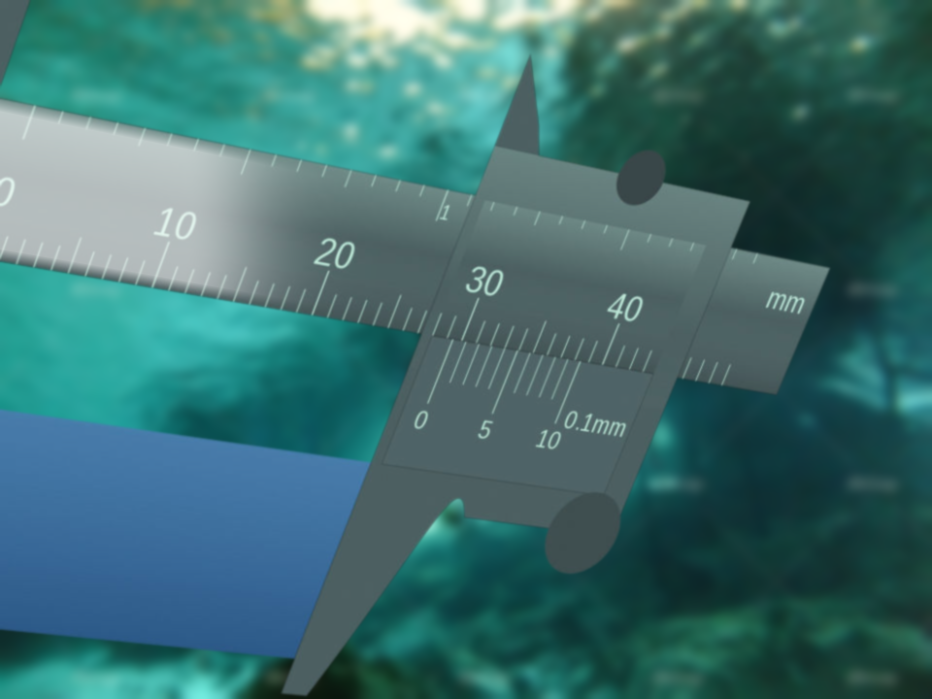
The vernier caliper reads 29.4 mm
